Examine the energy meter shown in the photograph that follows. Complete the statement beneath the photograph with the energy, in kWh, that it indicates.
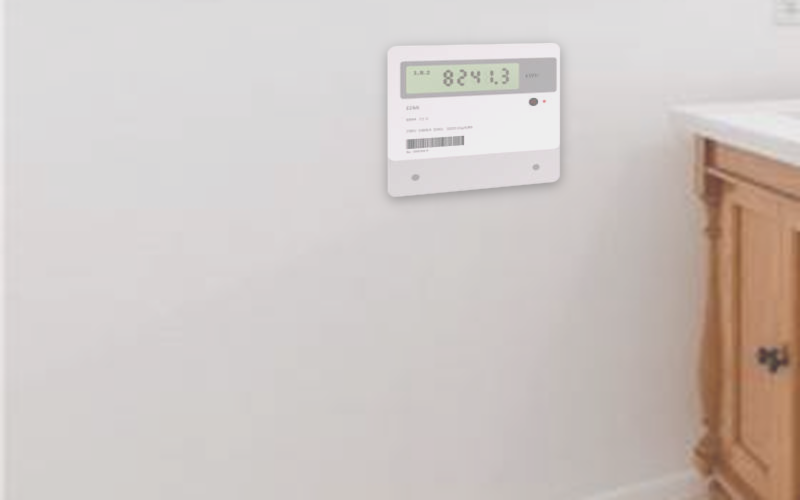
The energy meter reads 8241.3 kWh
